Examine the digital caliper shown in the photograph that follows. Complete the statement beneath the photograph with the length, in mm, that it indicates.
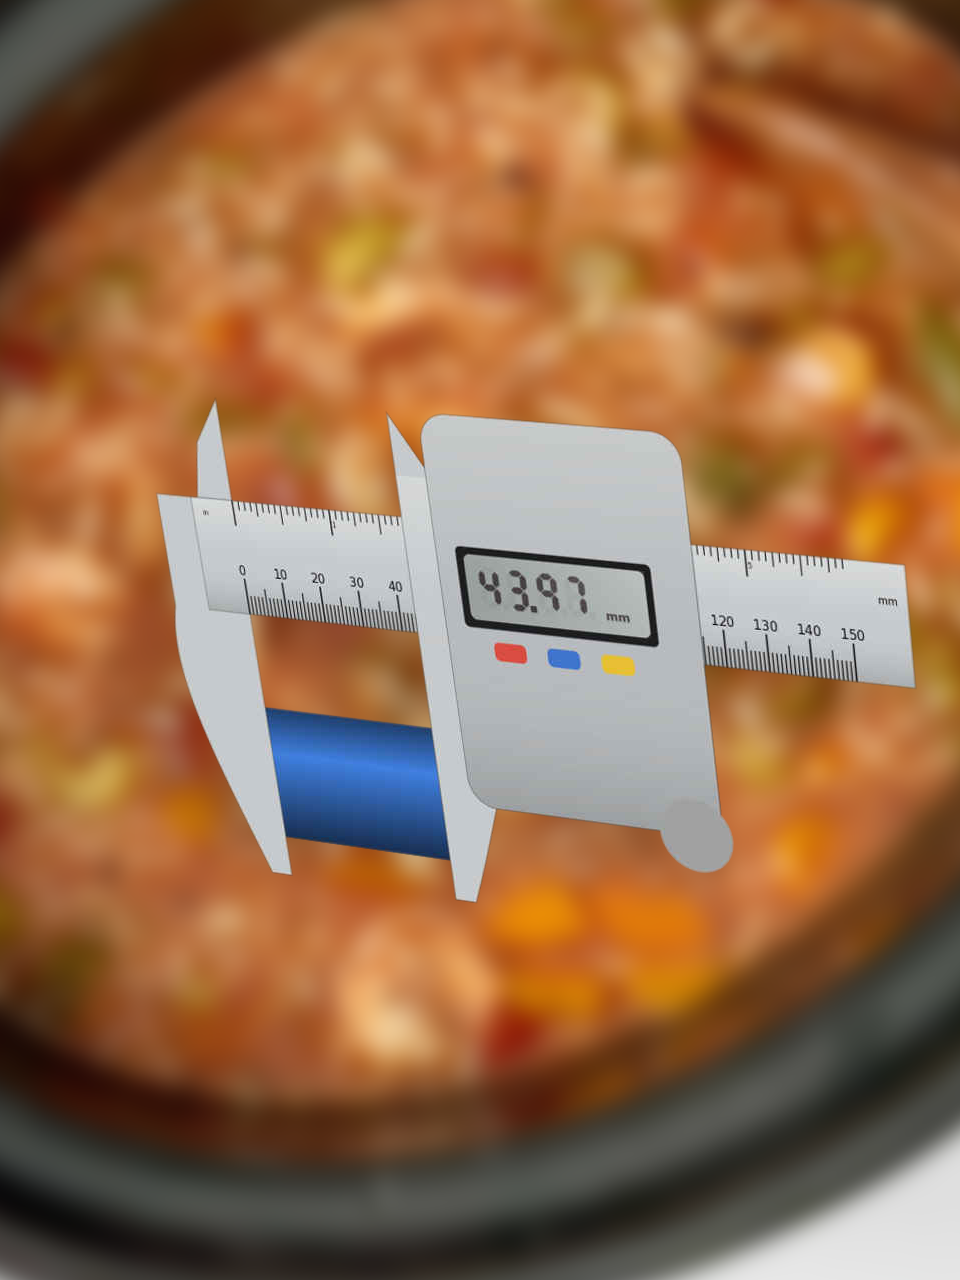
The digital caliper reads 43.97 mm
